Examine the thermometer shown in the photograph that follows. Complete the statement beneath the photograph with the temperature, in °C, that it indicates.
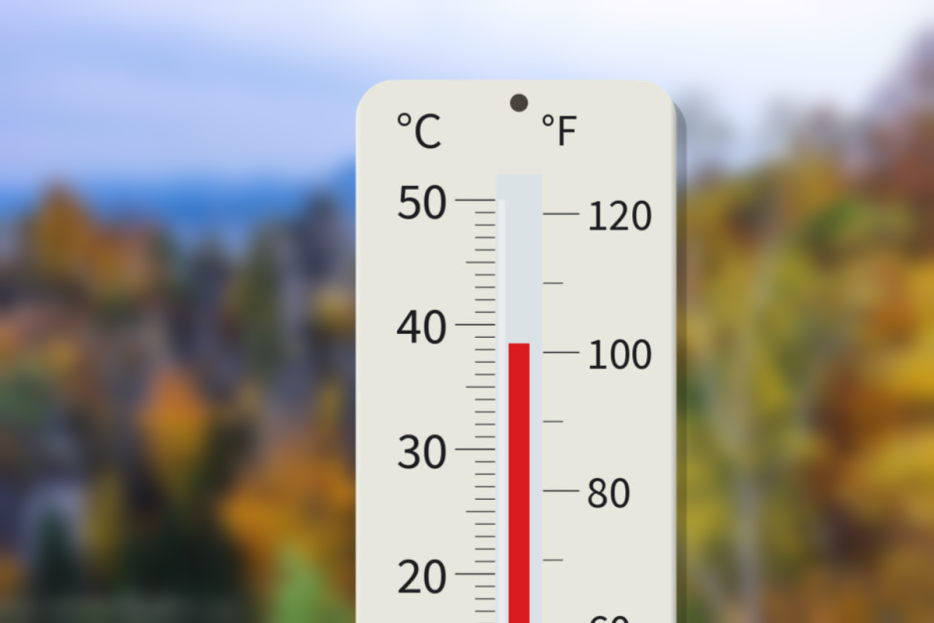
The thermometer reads 38.5 °C
